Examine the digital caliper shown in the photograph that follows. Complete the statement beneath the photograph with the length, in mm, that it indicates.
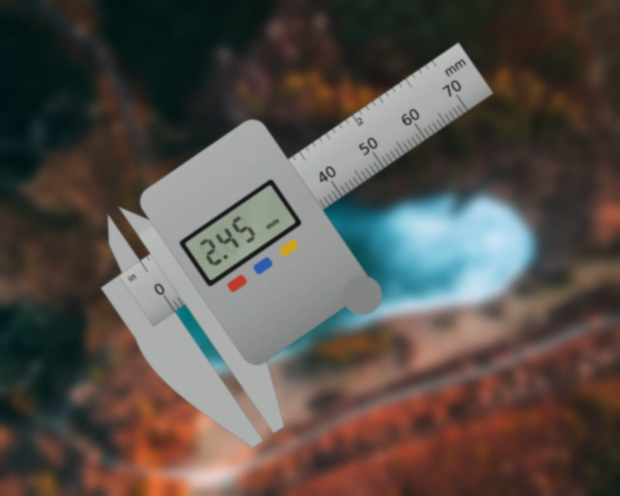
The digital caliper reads 2.45 mm
